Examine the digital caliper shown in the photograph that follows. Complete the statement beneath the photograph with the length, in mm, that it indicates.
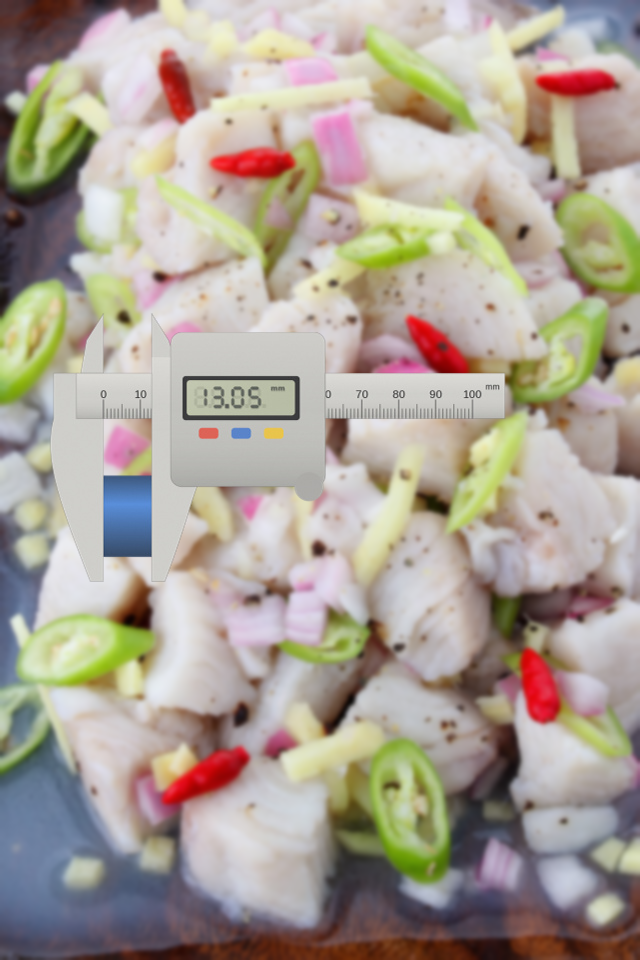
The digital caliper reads 13.05 mm
